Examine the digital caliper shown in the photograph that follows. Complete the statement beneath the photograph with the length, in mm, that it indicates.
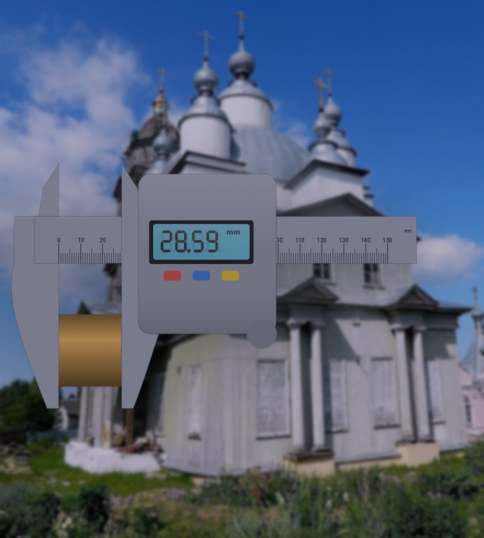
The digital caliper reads 28.59 mm
